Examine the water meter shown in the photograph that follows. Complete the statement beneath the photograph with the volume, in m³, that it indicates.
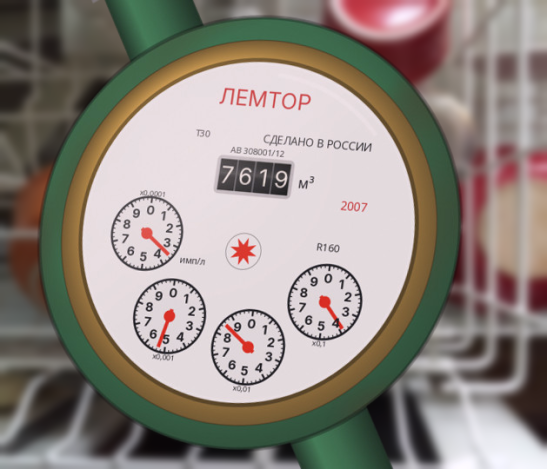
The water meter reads 7619.3853 m³
